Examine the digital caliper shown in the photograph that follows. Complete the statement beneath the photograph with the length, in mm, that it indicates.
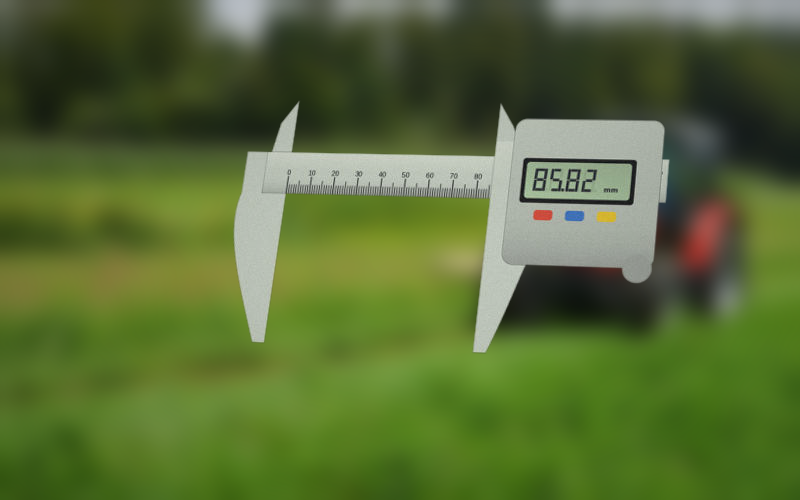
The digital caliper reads 85.82 mm
